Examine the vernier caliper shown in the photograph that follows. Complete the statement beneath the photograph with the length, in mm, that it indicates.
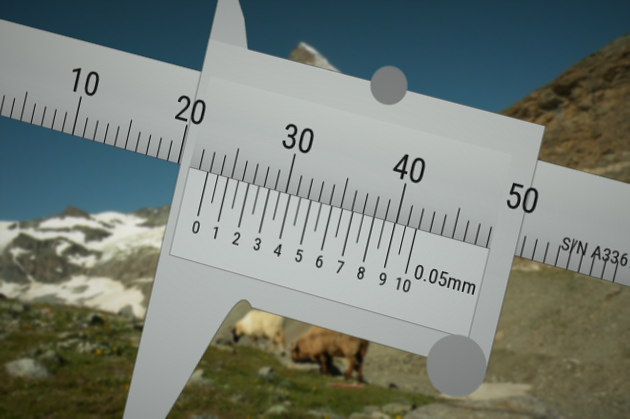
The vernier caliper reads 22.8 mm
